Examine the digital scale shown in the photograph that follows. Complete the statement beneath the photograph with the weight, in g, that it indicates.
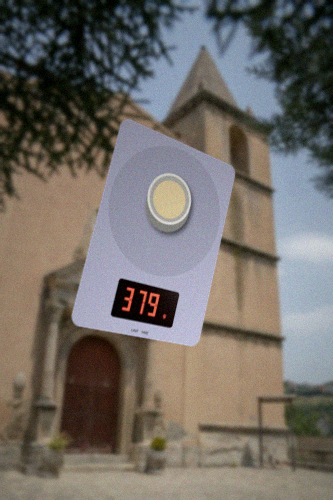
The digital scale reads 379 g
